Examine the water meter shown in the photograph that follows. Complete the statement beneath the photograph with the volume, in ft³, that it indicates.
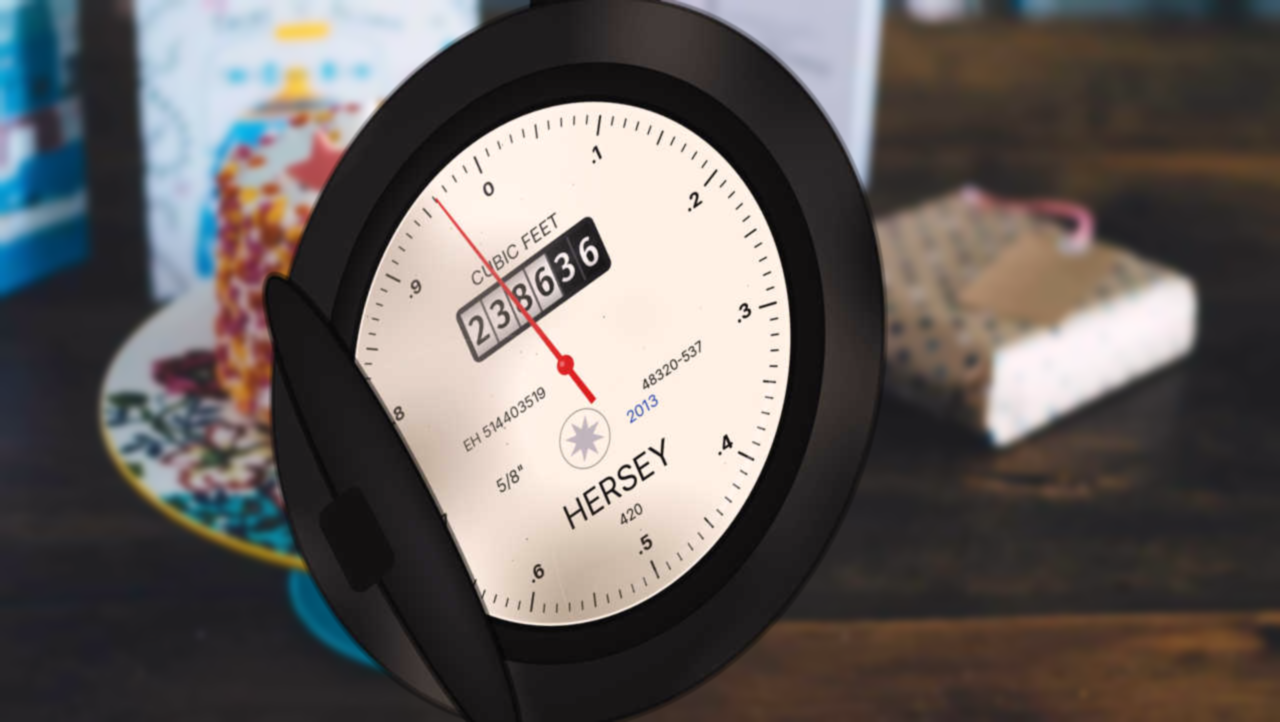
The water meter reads 238635.96 ft³
